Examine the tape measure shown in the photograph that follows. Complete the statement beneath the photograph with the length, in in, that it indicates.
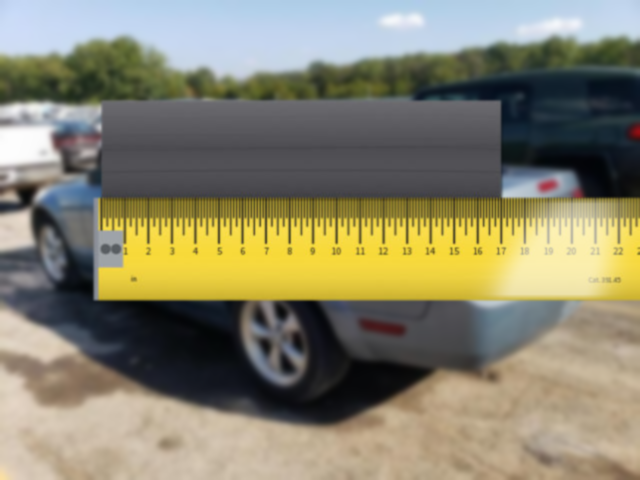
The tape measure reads 17 in
